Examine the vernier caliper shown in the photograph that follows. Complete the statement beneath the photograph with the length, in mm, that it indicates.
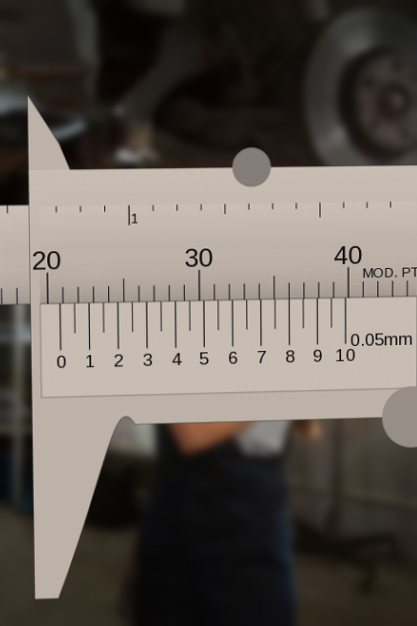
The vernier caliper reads 20.8 mm
